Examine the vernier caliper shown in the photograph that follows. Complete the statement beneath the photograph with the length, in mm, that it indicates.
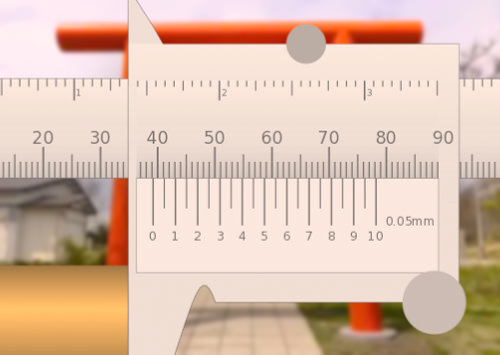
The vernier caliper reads 39.2 mm
